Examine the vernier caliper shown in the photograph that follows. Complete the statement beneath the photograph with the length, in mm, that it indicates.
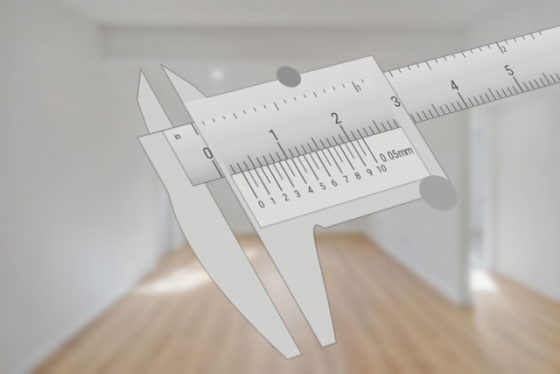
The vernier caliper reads 3.0 mm
